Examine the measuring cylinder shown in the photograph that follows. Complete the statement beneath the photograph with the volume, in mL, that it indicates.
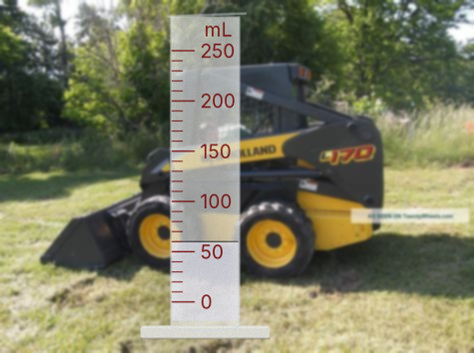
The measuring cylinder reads 60 mL
